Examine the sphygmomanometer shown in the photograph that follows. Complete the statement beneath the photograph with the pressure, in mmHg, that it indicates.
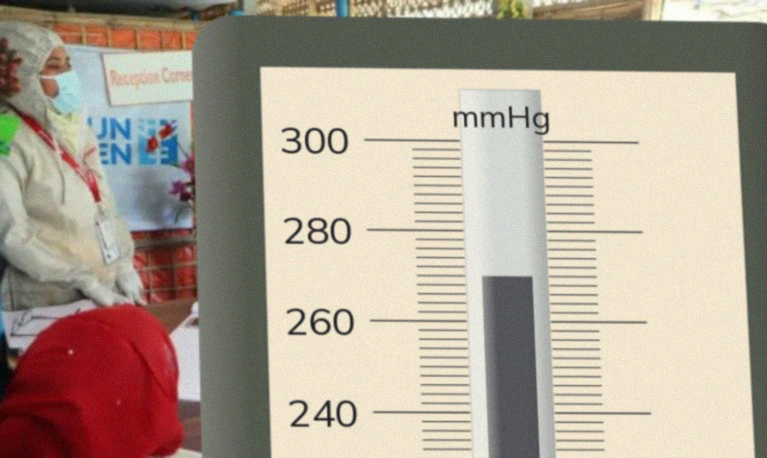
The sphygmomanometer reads 270 mmHg
